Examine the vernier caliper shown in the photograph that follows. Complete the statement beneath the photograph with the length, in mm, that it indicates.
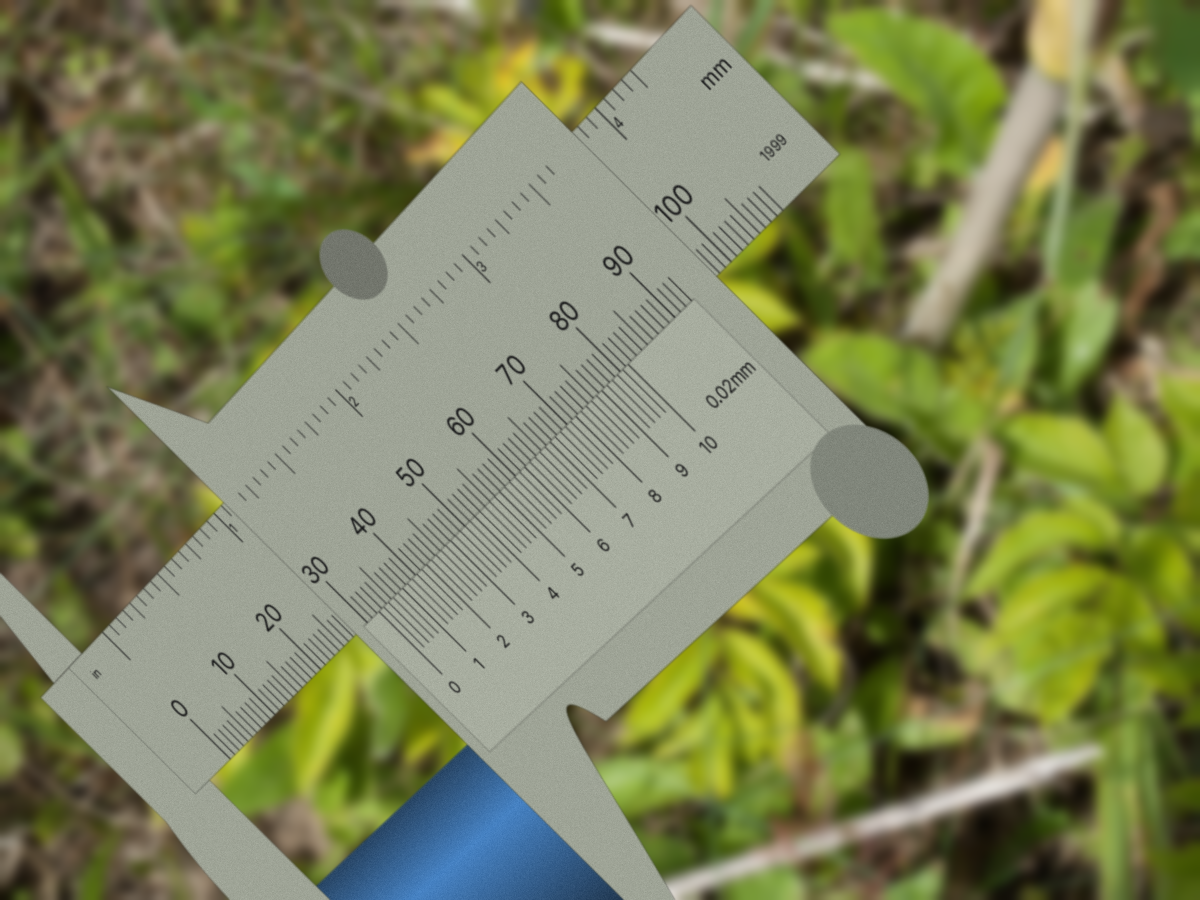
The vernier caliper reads 32.4 mm
